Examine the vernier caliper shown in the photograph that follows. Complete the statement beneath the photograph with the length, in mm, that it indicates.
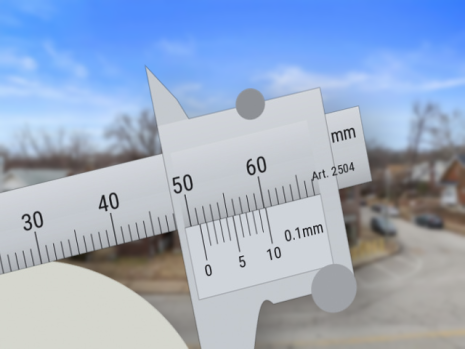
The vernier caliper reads 51.2 mm
